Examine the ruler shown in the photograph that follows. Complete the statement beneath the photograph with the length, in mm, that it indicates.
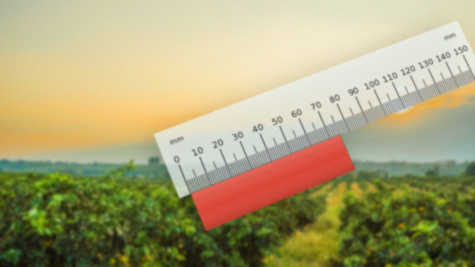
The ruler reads 75 mm
